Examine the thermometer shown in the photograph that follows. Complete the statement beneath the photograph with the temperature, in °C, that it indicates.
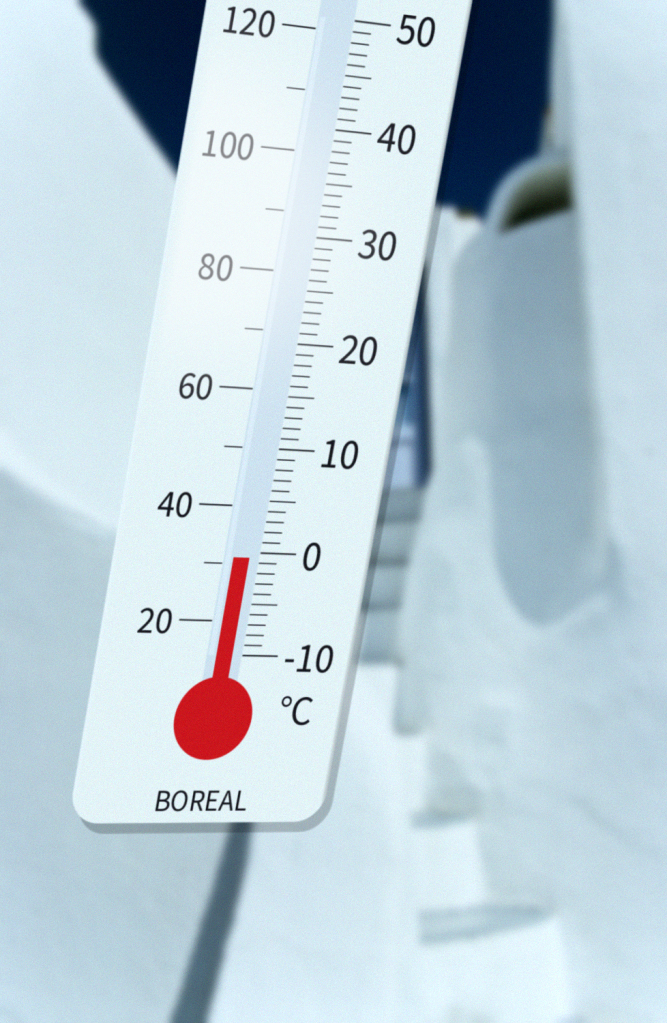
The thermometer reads -0.5 °C
